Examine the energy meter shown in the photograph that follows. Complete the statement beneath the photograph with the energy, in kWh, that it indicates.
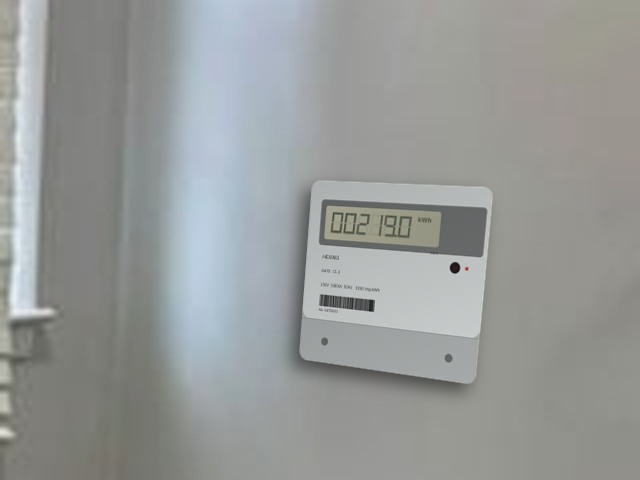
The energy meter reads 219.0 kWh
